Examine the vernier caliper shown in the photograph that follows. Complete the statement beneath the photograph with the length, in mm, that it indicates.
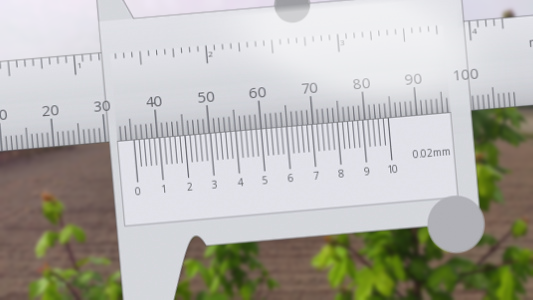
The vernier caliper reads 35.5 mm
